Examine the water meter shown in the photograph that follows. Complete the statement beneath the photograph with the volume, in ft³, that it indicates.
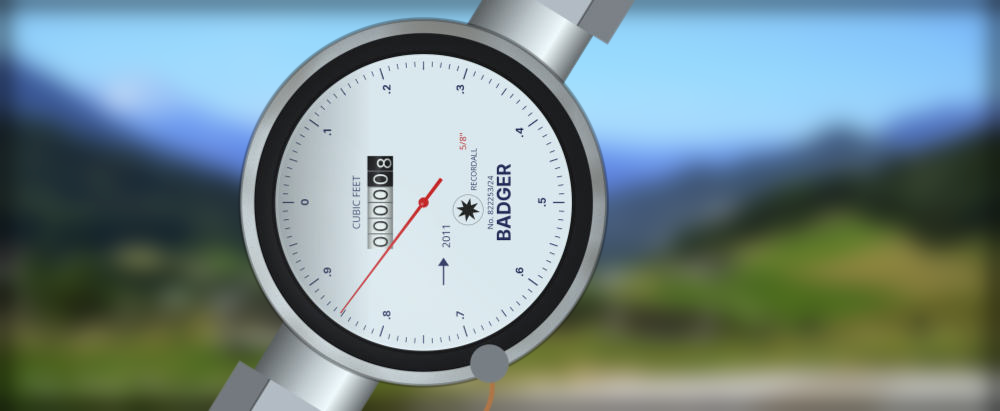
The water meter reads 7.85 ft³
